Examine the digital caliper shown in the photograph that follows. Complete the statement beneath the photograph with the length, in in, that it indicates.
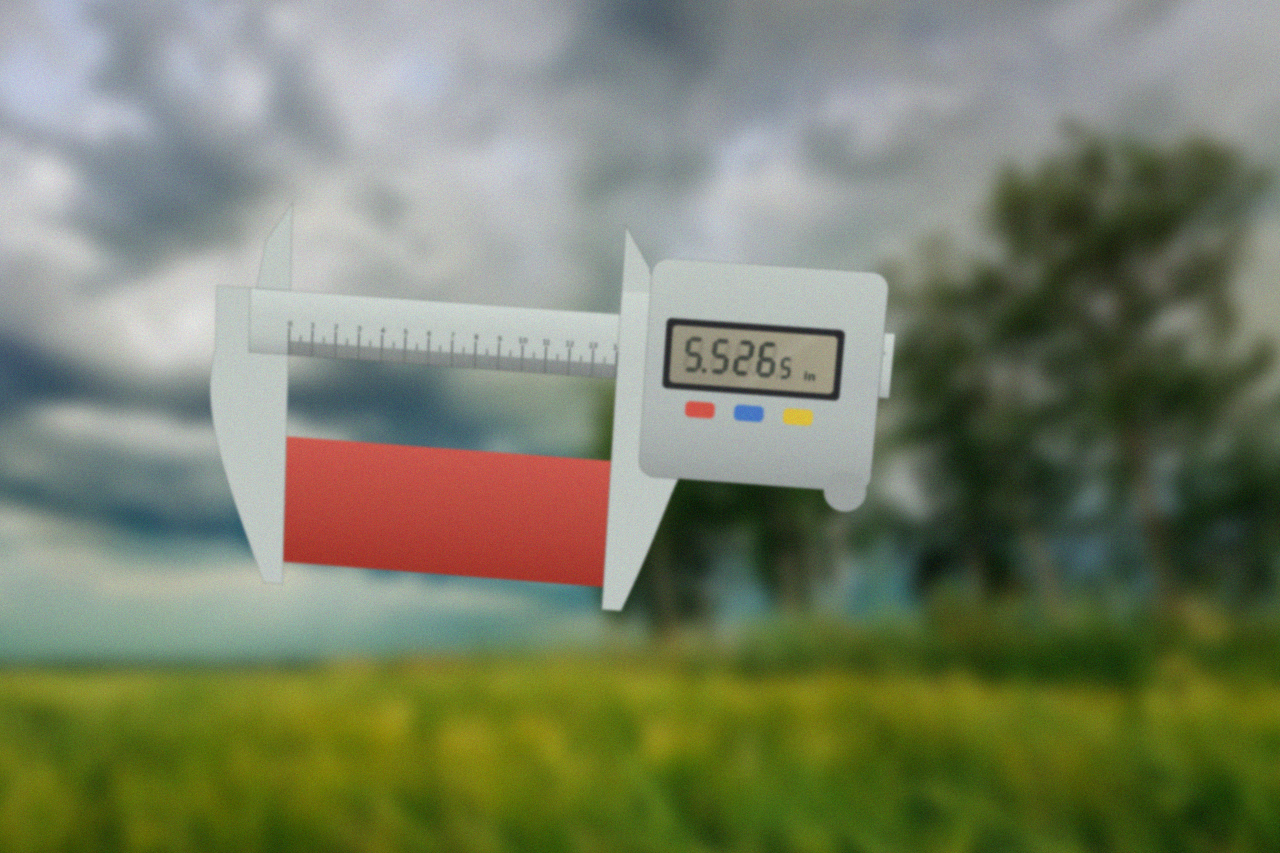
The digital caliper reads 5.5265 in
